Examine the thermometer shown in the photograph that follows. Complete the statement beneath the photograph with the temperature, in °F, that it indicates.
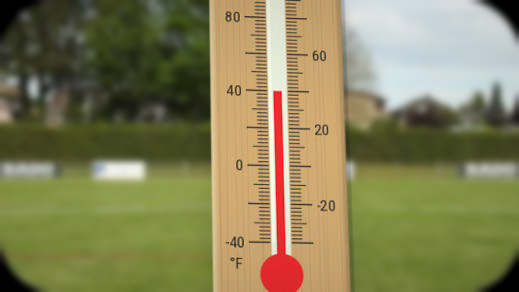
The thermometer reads 40 °F
